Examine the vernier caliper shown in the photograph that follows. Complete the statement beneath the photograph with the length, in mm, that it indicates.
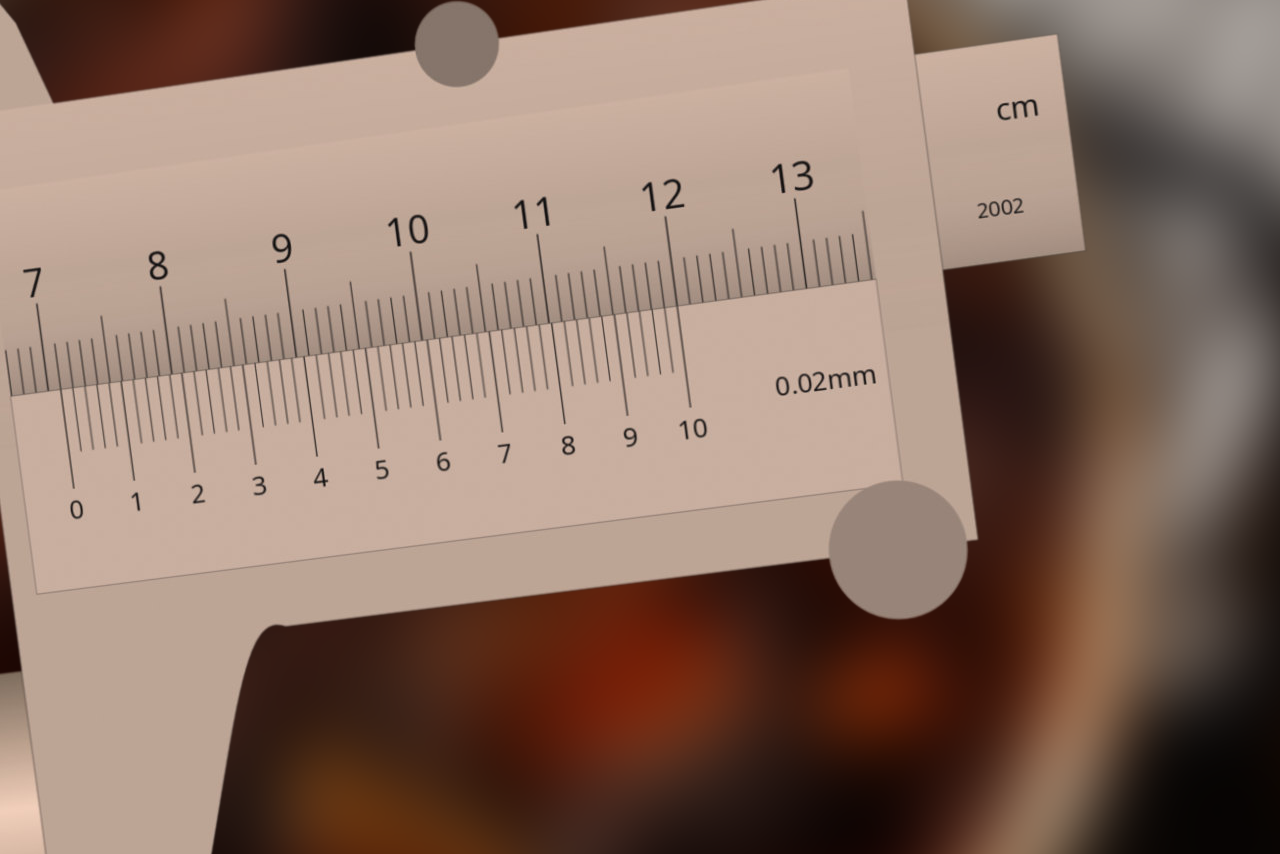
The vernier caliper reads 71.0 mm
